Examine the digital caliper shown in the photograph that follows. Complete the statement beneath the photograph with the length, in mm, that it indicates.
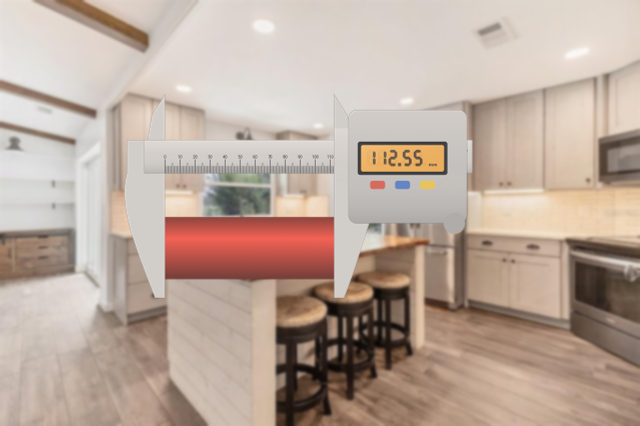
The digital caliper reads 112.55 mm
